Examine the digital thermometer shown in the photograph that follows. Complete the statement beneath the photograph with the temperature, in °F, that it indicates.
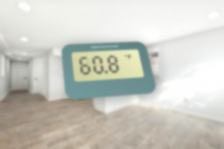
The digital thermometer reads 60.8 °F
